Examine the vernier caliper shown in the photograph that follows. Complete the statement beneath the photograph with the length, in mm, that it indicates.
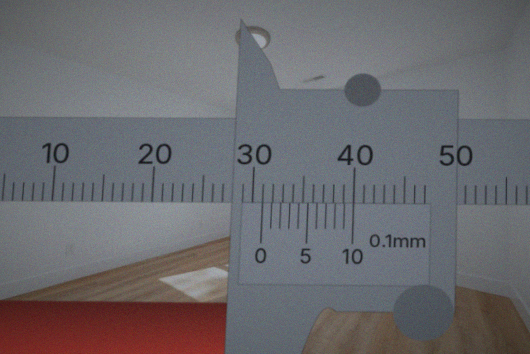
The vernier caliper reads 31.0 mm
